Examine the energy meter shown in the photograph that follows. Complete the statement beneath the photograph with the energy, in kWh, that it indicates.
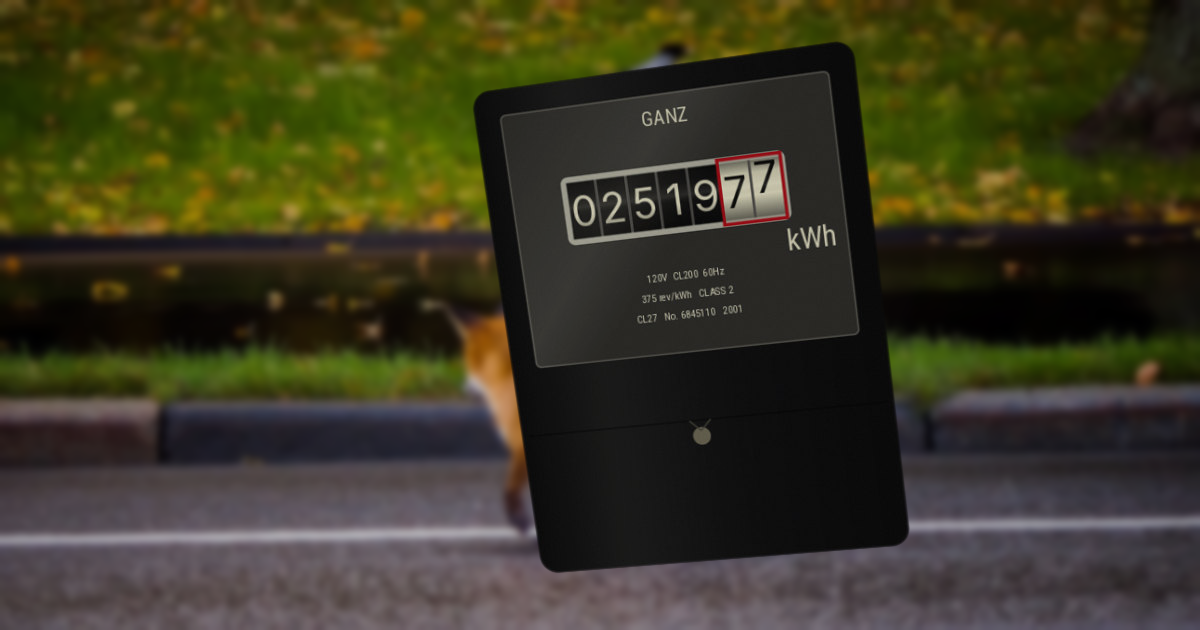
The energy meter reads 2519.77 kWh
